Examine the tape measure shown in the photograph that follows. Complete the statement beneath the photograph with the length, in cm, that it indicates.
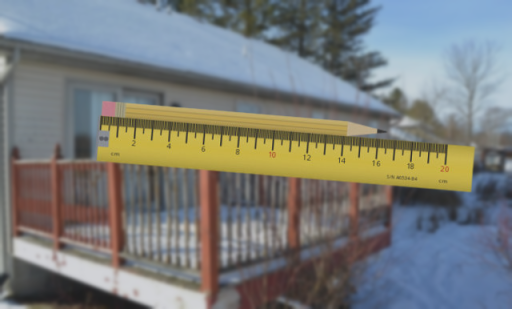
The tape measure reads 16.5 cm
